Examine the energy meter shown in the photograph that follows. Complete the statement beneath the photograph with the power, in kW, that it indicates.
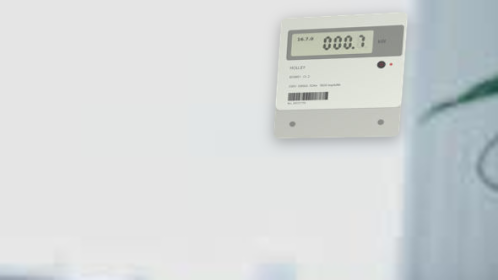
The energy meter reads 0.7 kW
